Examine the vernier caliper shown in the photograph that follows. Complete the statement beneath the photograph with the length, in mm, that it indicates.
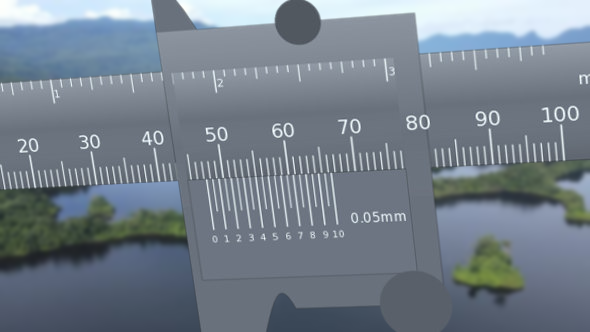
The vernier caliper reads 47.4 mm
